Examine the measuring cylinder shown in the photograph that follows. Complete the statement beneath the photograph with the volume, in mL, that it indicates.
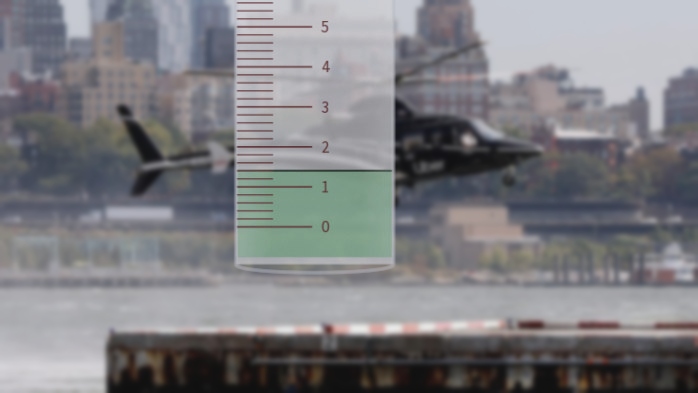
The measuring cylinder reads 1.4 mL
